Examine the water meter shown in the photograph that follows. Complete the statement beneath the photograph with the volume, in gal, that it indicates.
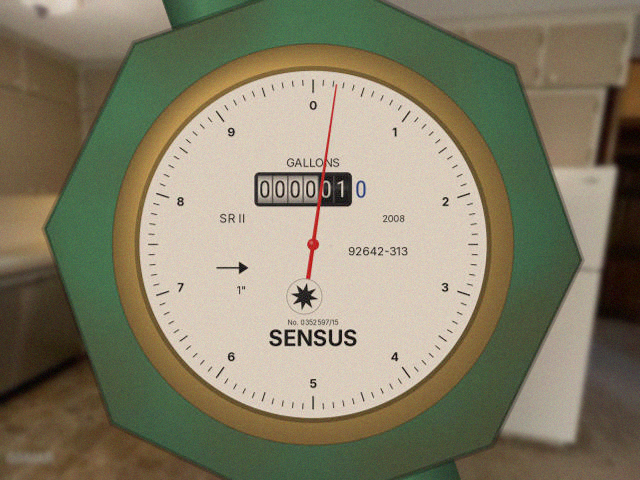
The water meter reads 10.2 gal
